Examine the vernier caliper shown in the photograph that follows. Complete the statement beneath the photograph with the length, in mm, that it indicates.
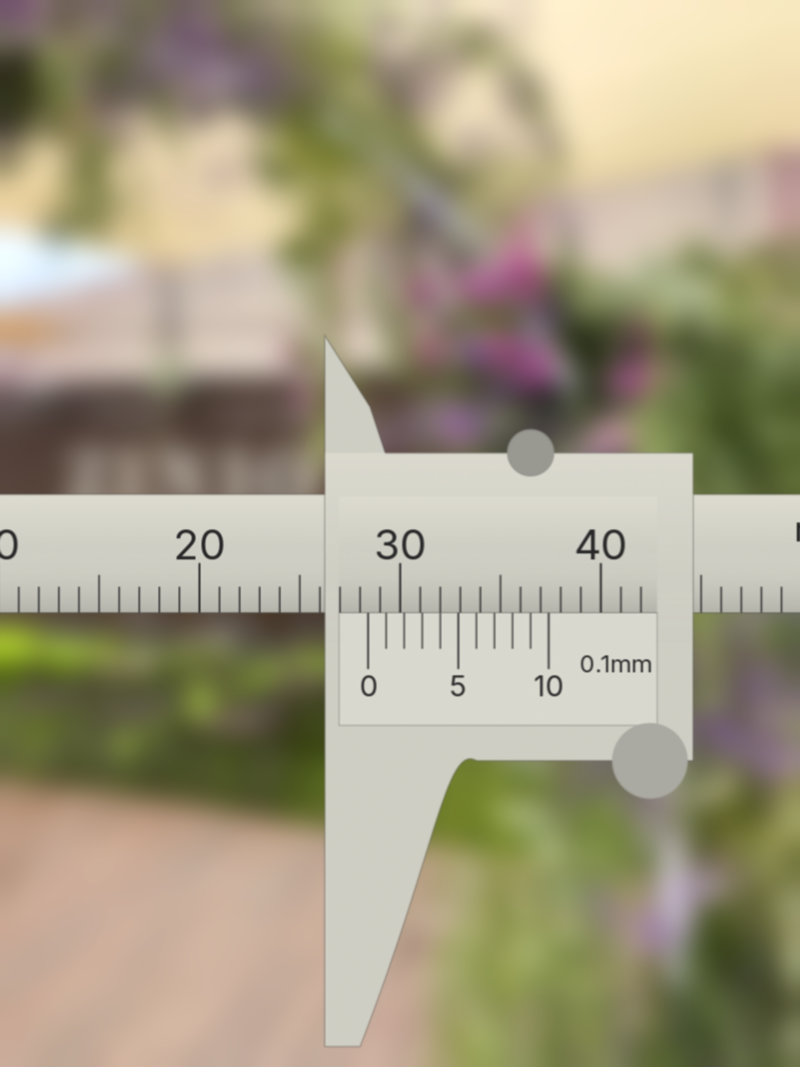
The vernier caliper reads 28.4 mm
